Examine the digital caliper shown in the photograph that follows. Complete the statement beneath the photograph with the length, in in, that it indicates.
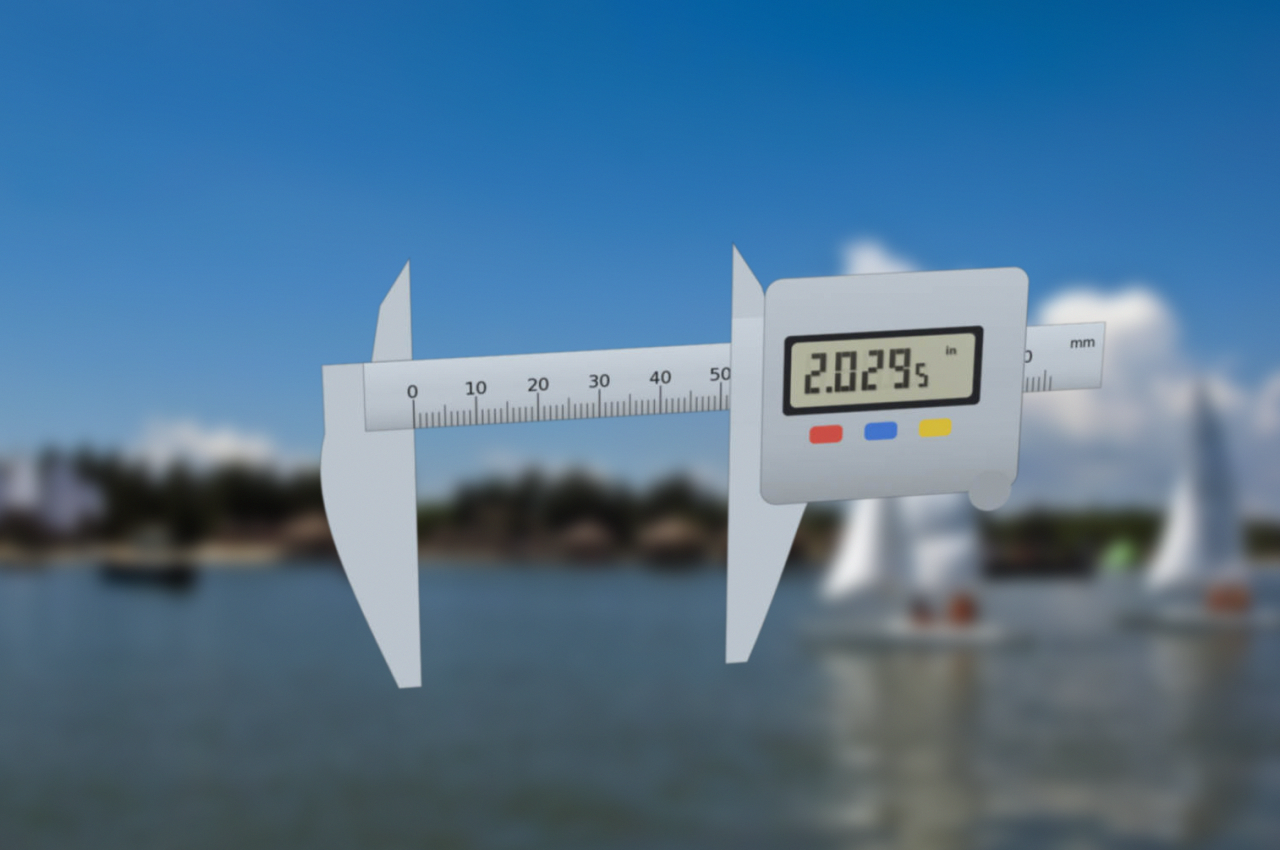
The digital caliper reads 2.0295 in
